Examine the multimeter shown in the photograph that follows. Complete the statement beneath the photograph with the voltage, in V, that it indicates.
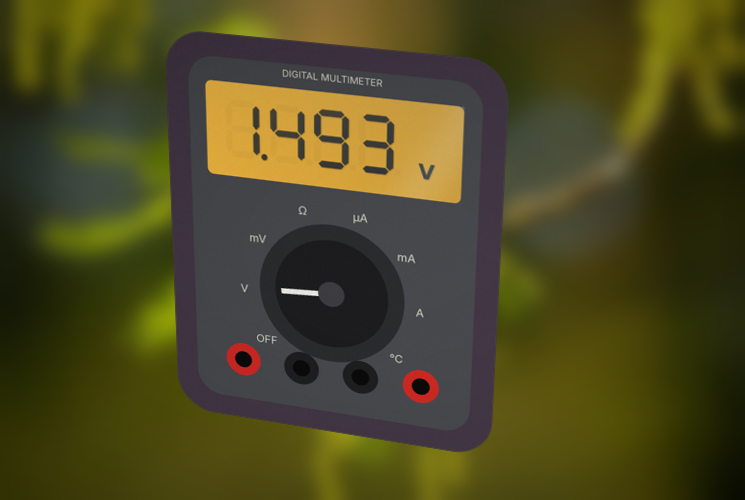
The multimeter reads 1.493 V
